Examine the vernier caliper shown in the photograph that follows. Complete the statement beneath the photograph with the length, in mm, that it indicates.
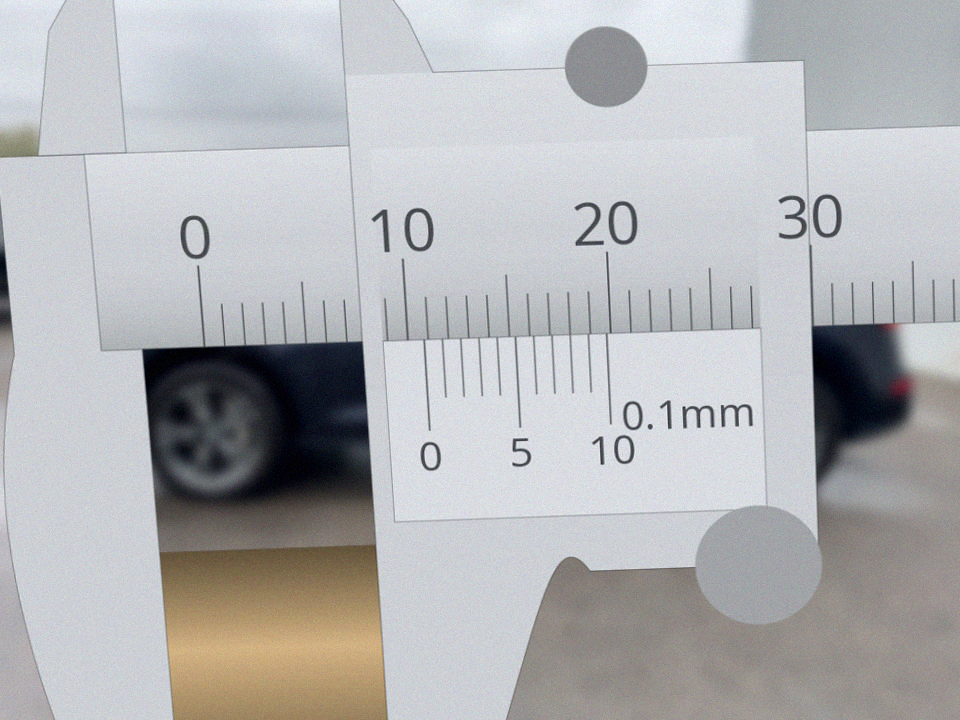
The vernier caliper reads 10.8 mm
